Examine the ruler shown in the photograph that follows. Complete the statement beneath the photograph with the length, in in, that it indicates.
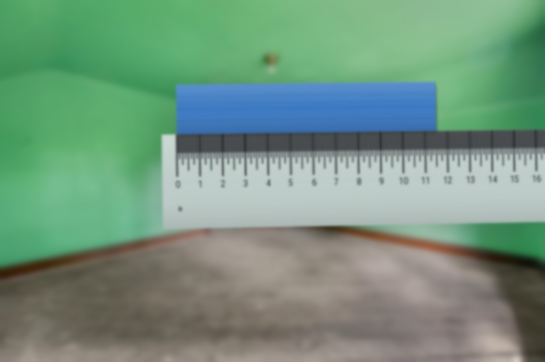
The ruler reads 11.5 in
